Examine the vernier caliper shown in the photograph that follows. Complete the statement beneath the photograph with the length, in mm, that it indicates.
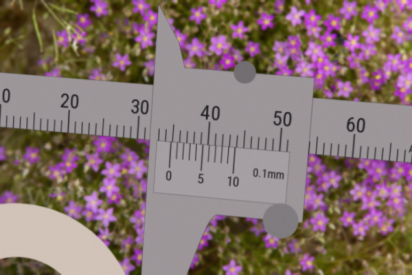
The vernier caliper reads 34.8 mm
